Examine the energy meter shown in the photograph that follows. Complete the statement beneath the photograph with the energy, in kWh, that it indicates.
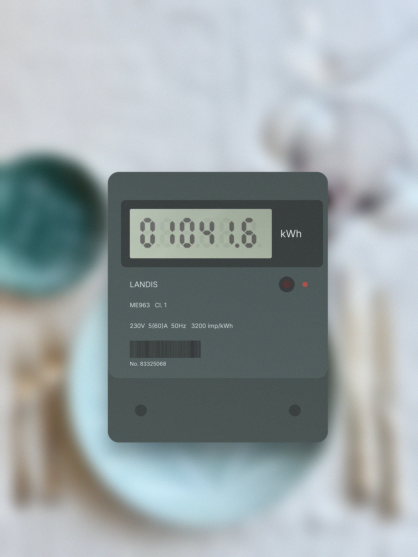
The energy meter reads 1041.6 kWh
